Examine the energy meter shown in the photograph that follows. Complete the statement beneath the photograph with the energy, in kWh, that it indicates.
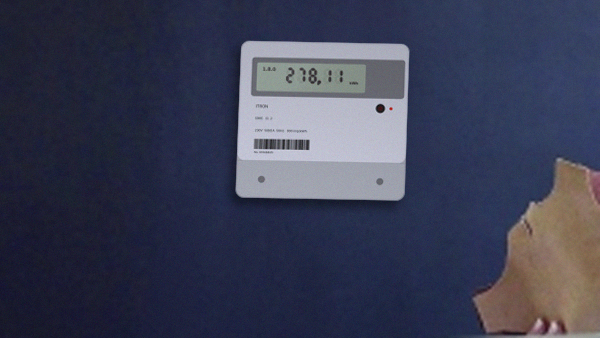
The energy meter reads 278.11 kWh
